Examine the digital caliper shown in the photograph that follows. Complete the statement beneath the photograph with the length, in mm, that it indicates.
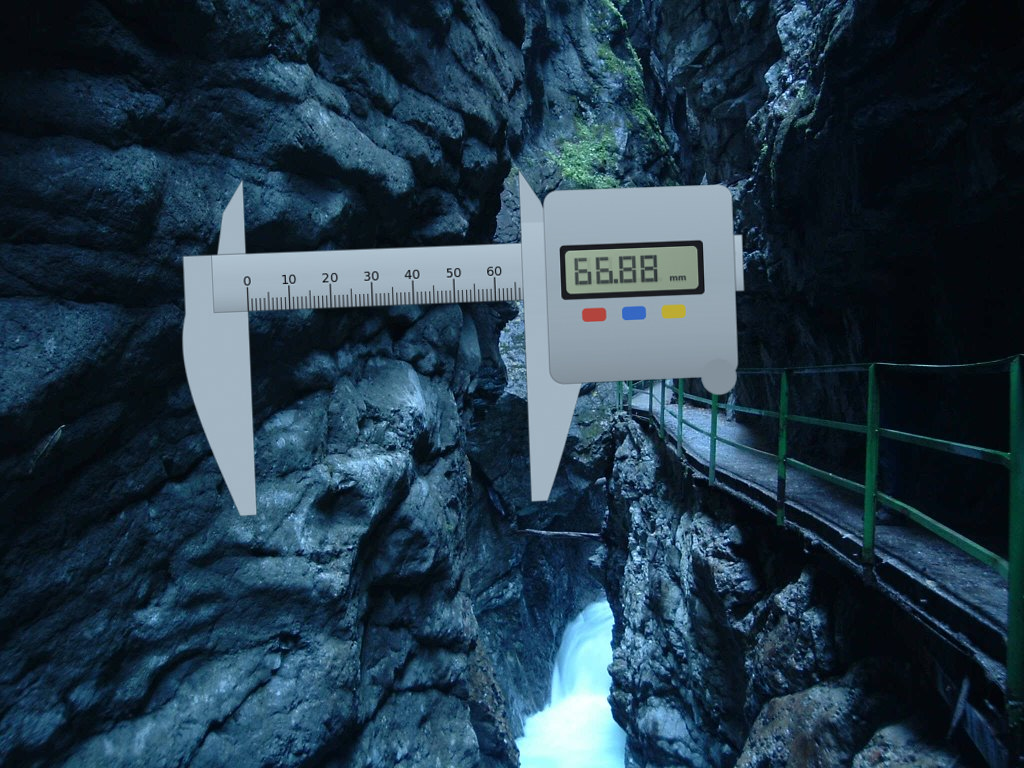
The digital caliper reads 66.88 mm
